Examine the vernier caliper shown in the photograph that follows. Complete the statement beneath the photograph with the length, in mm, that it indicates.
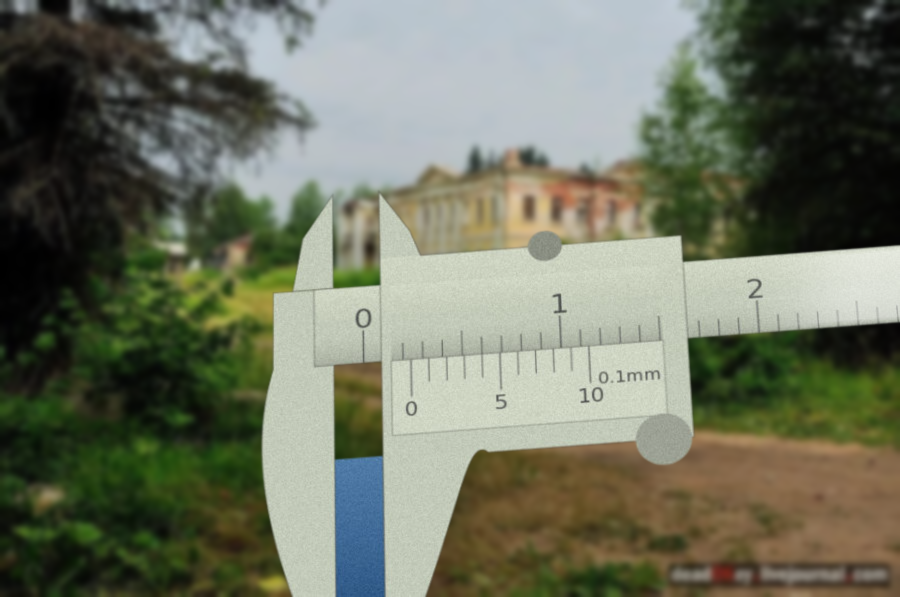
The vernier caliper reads 2.4 mm
